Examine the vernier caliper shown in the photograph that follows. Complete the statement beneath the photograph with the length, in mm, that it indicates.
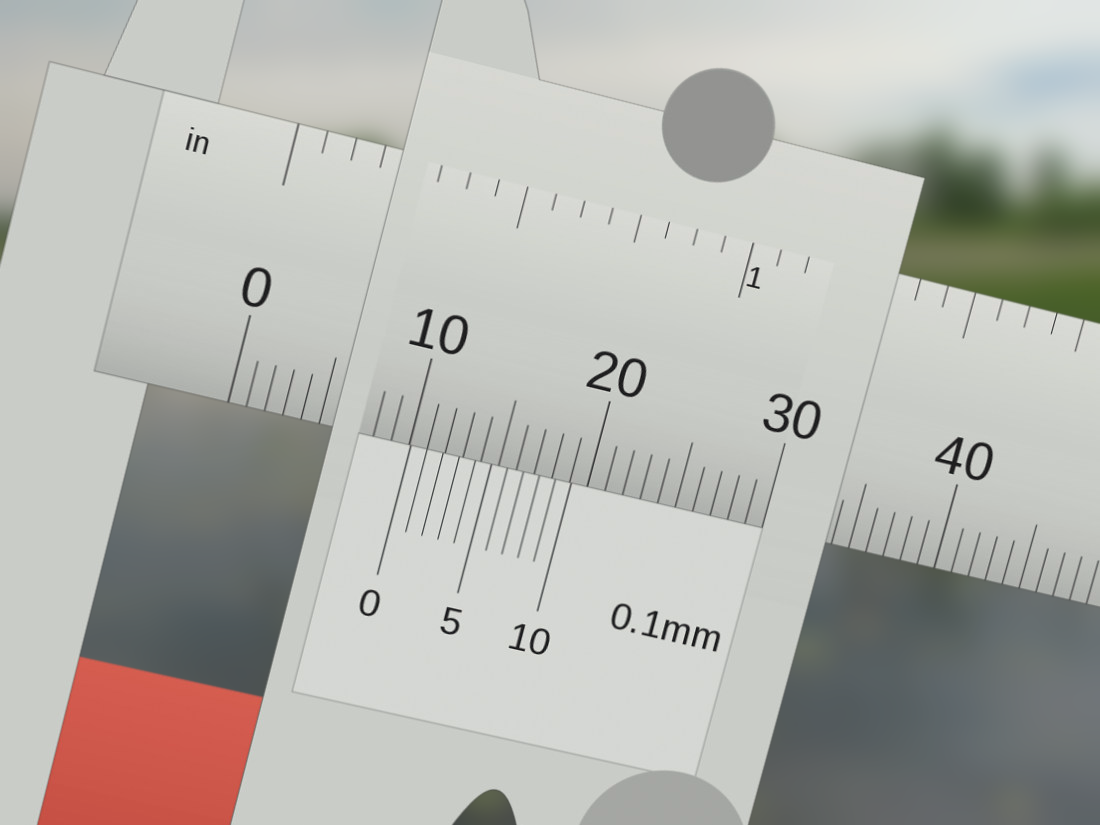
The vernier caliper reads 10.1 mm
